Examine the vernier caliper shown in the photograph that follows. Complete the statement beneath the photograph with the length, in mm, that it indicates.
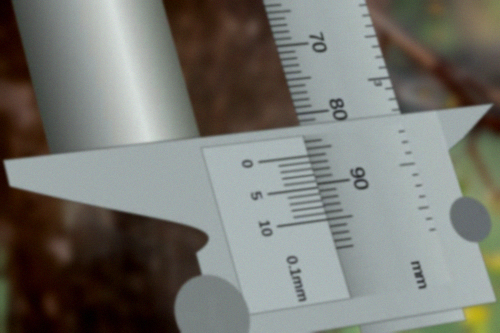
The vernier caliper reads 86.0 mm
